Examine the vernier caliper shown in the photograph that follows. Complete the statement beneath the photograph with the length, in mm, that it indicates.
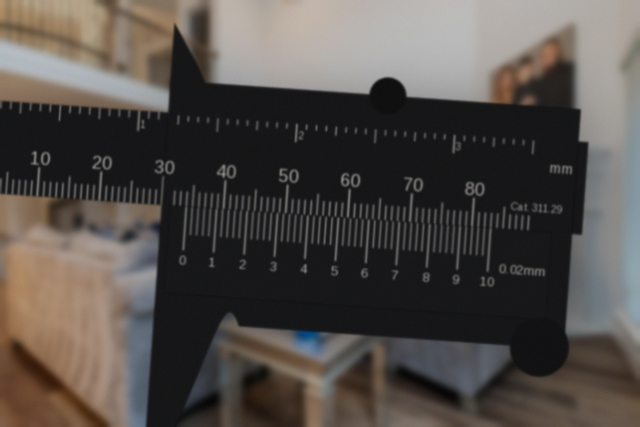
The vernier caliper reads 34.0 mm
